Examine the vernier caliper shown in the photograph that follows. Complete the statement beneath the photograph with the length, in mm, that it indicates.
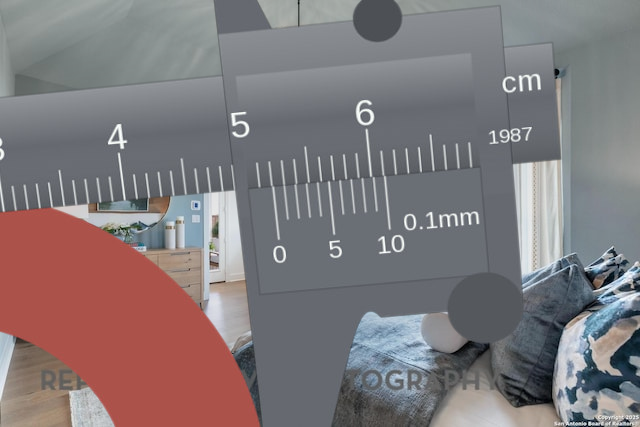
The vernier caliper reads 52.1 mm
